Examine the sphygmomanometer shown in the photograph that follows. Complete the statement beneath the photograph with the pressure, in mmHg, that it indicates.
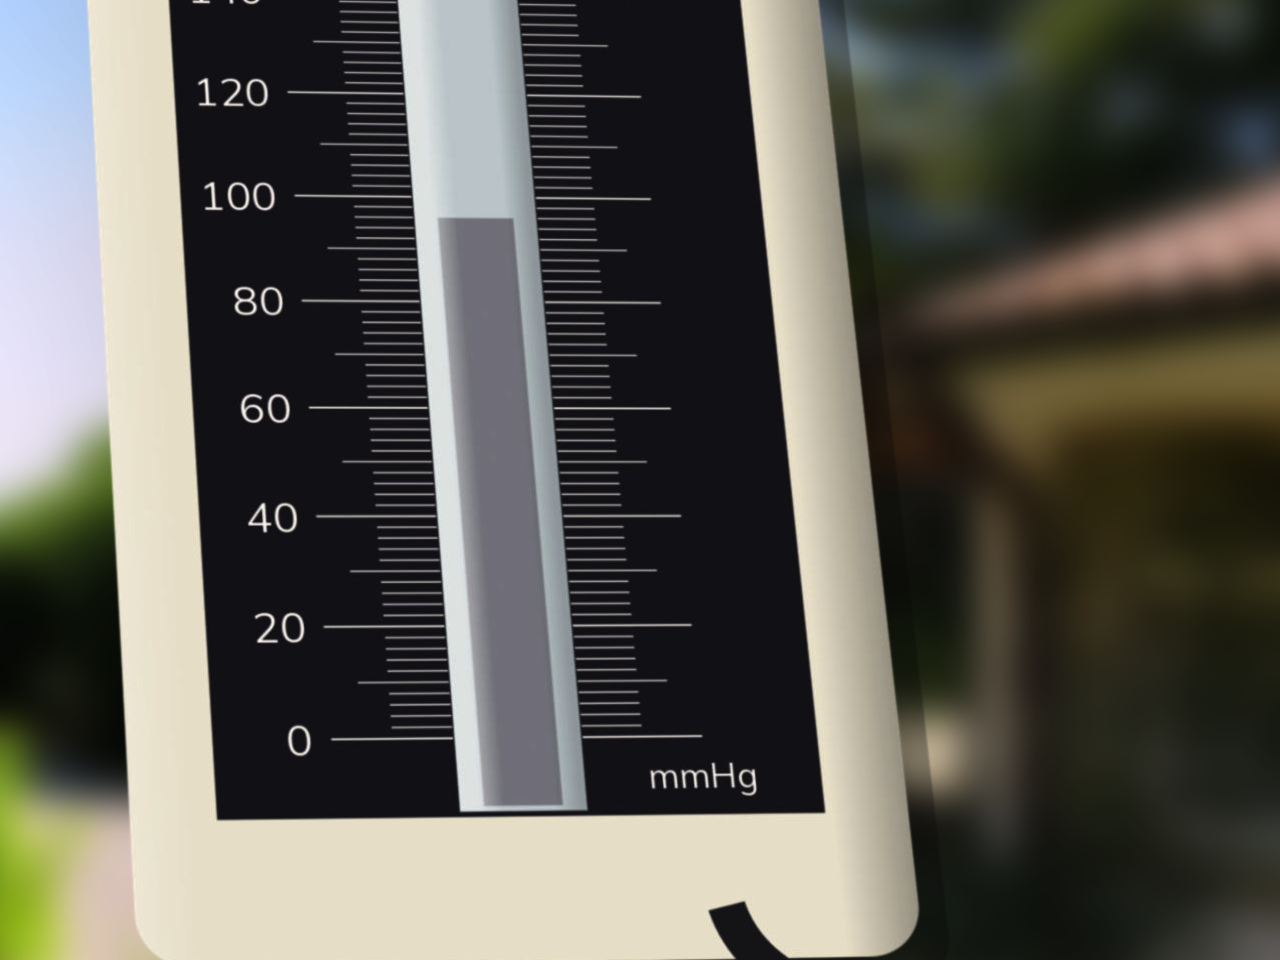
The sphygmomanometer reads 96 mmHg
